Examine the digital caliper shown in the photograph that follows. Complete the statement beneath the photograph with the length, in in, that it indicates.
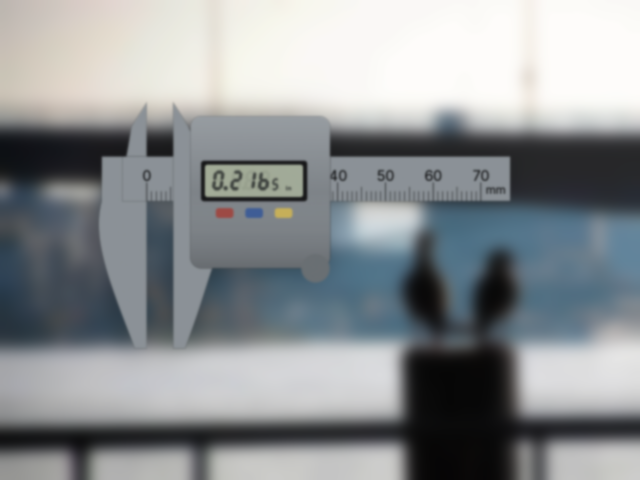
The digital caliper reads 0.2165 in
